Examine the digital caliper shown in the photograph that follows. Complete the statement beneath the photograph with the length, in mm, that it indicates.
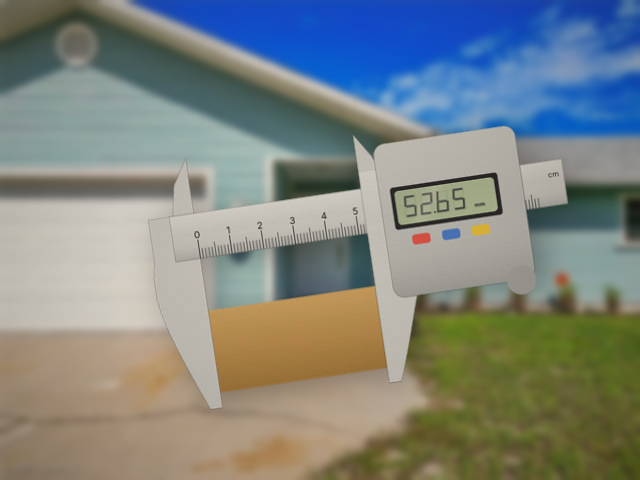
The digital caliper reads 52.65 mm
